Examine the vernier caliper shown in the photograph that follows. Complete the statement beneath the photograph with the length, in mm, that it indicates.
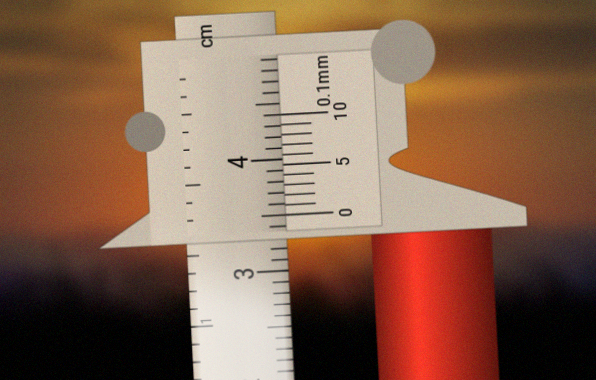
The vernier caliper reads 35.0 mm
